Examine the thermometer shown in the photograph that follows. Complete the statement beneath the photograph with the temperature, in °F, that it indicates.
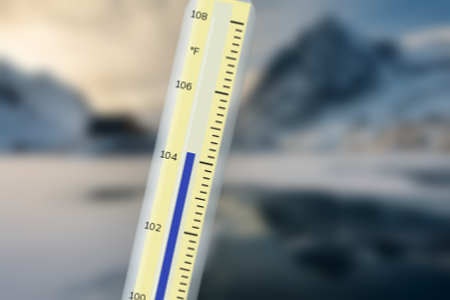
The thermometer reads 104.2 °F
